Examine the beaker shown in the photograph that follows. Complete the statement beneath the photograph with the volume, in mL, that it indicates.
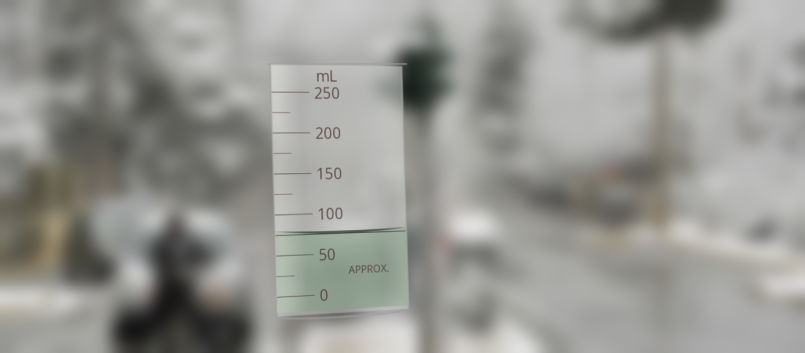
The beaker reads 75 mL
